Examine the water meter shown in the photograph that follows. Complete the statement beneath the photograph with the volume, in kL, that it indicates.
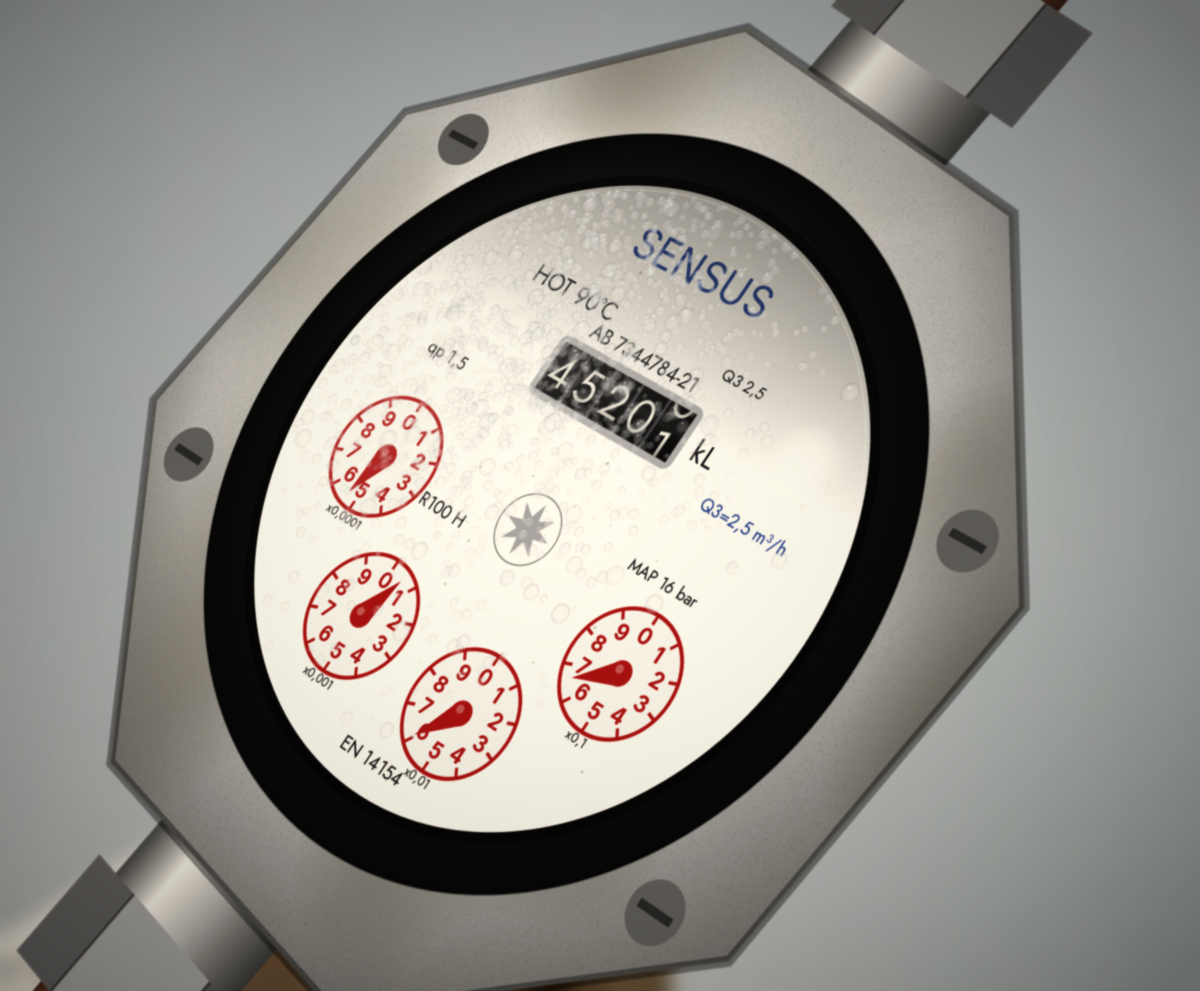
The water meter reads 45200.6605 kL
